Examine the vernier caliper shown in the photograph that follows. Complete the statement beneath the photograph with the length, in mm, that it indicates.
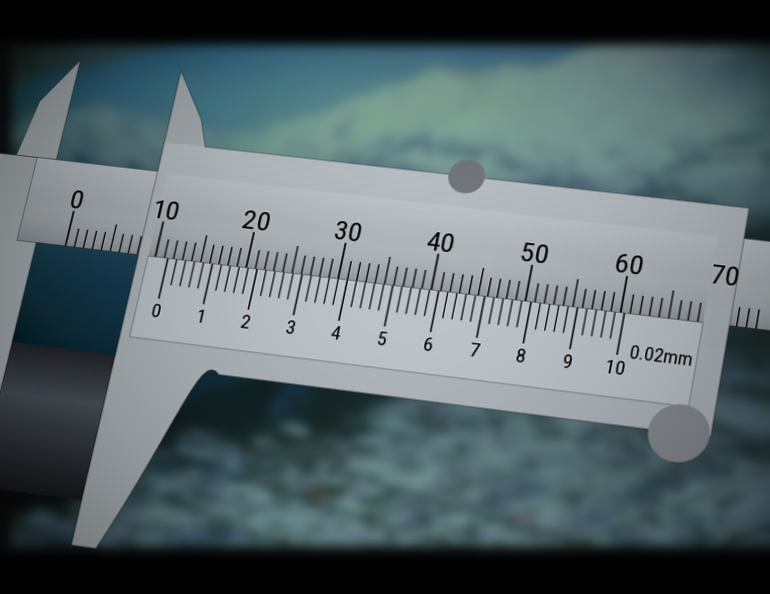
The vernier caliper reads 11.4 mm
